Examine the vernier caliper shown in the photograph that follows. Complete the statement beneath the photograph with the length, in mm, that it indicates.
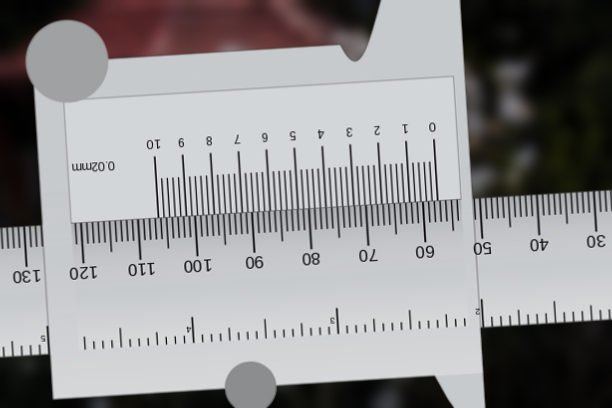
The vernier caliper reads 57.4 mm
